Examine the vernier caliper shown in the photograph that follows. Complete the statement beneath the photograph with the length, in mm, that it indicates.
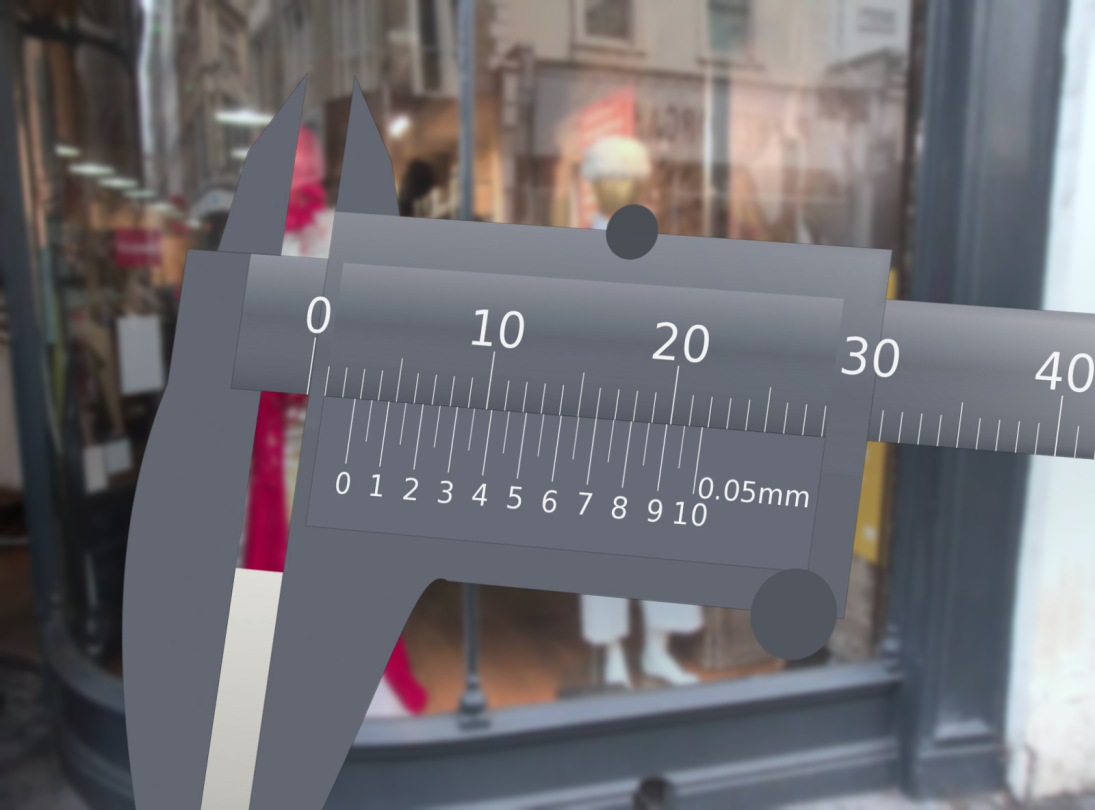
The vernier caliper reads 2.7 mm
